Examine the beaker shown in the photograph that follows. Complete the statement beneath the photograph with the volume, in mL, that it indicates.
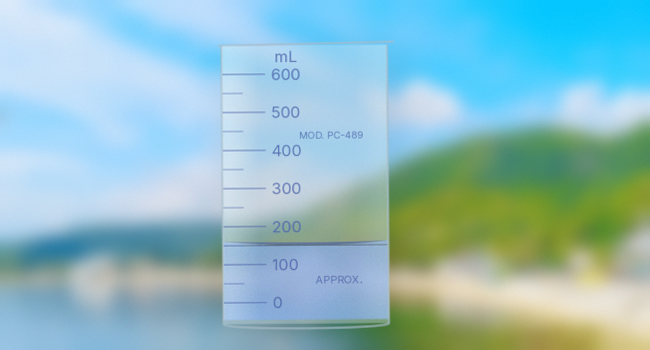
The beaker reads 150 mL
